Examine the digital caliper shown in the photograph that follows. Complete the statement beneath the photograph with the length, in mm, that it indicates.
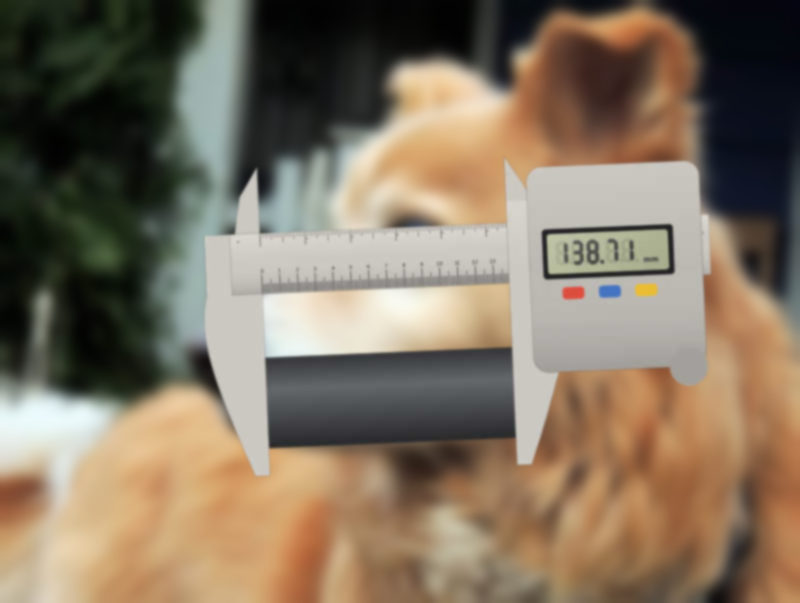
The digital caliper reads 138.71 mm
